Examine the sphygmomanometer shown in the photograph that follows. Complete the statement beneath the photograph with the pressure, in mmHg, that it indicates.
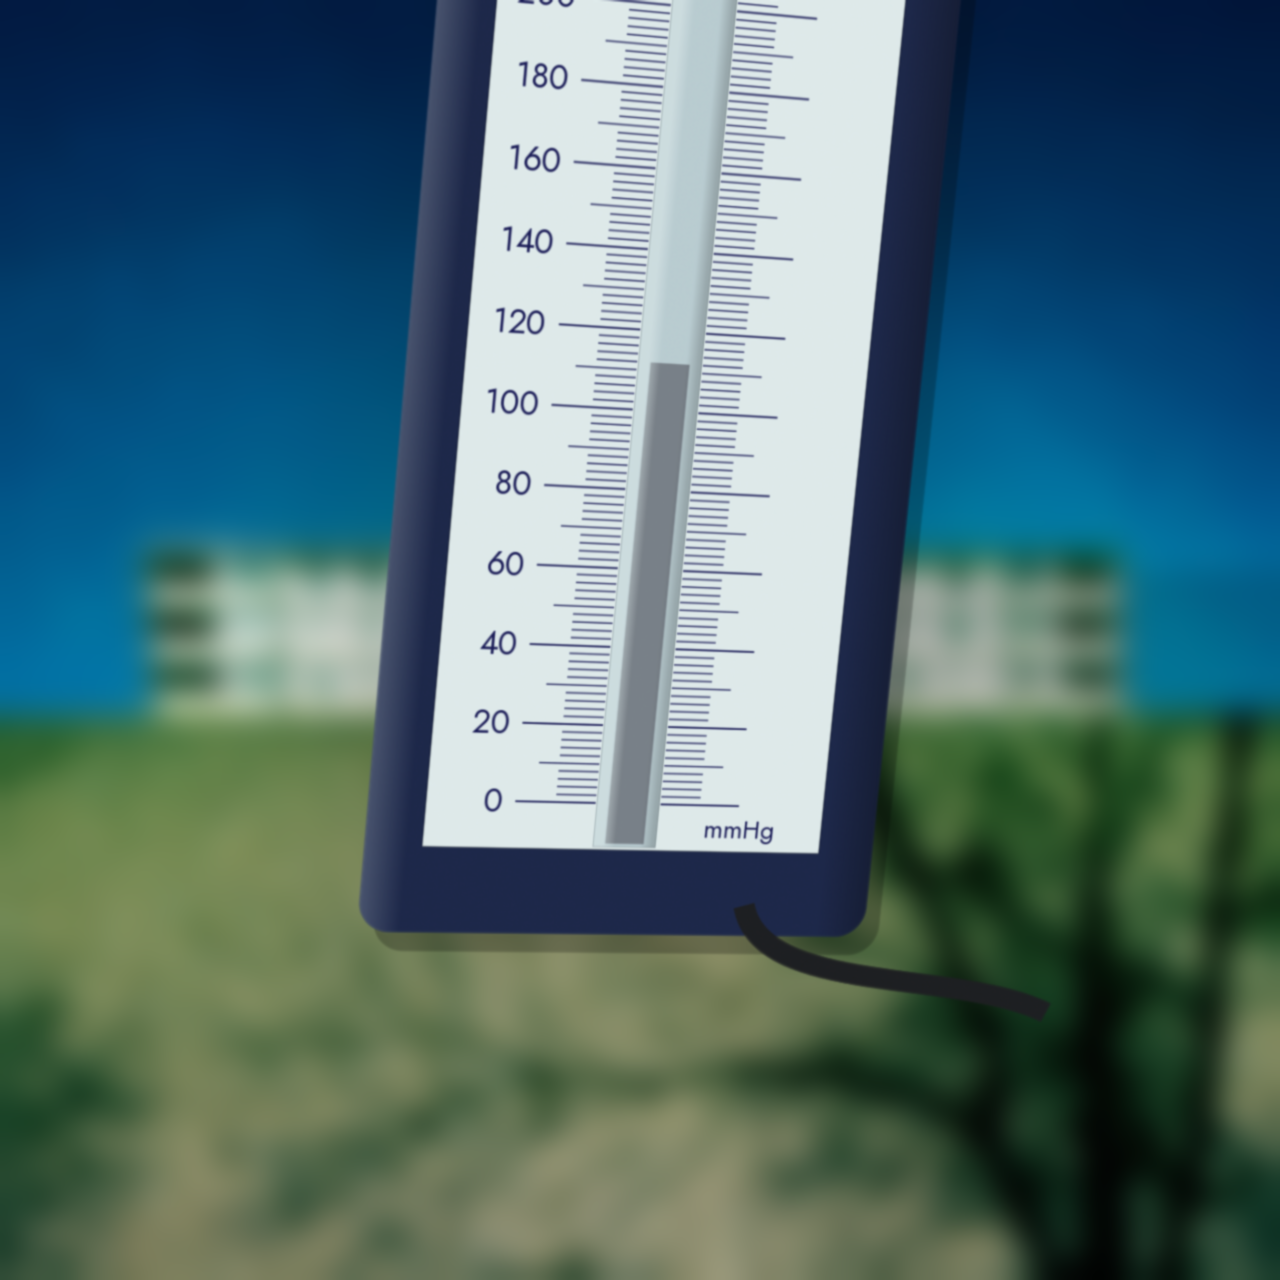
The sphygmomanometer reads 112 mmHg
